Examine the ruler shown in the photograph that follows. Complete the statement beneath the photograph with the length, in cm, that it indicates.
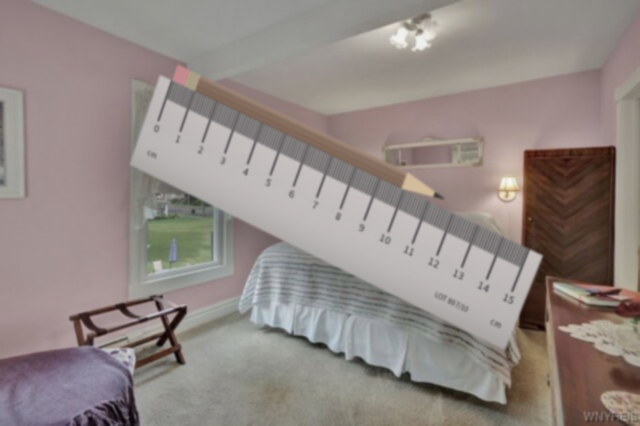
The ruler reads 11.5 cm
